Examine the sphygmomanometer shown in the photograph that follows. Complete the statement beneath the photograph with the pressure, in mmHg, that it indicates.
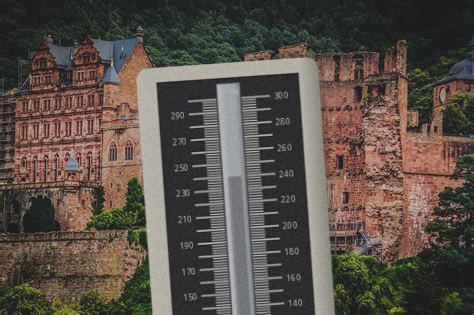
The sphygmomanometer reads 240 mmHg
